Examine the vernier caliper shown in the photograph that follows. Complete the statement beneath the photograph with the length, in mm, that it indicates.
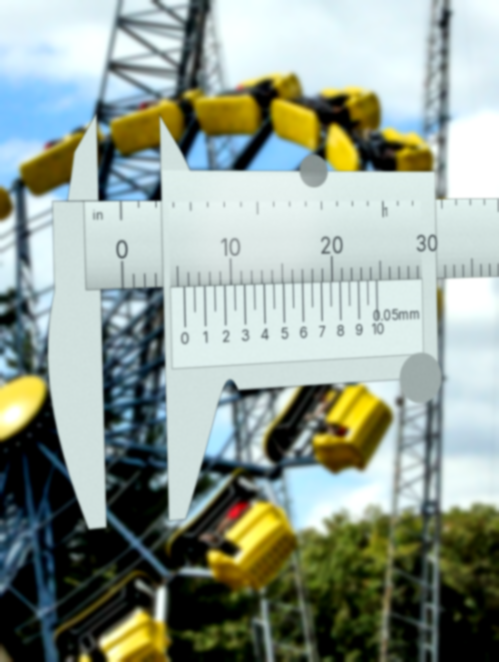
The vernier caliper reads 5.6 mm
